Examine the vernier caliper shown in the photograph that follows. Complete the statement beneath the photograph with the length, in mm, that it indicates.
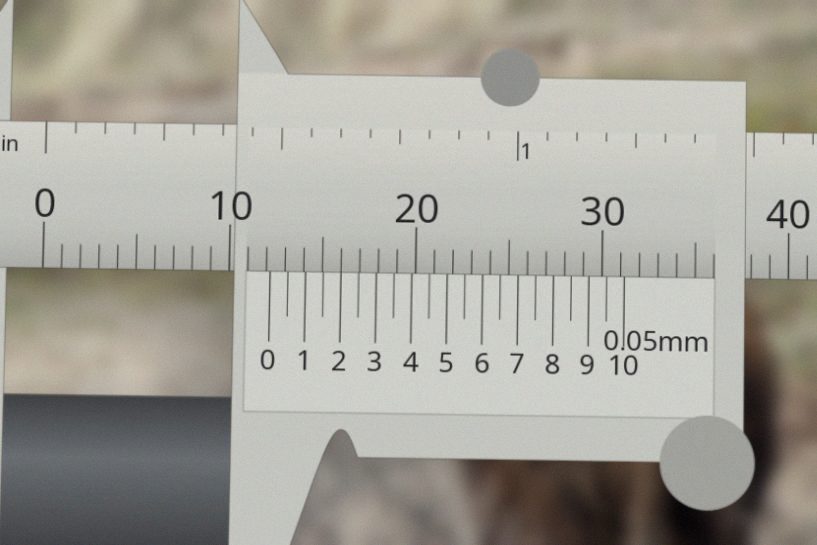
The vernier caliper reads 12.2 mm
